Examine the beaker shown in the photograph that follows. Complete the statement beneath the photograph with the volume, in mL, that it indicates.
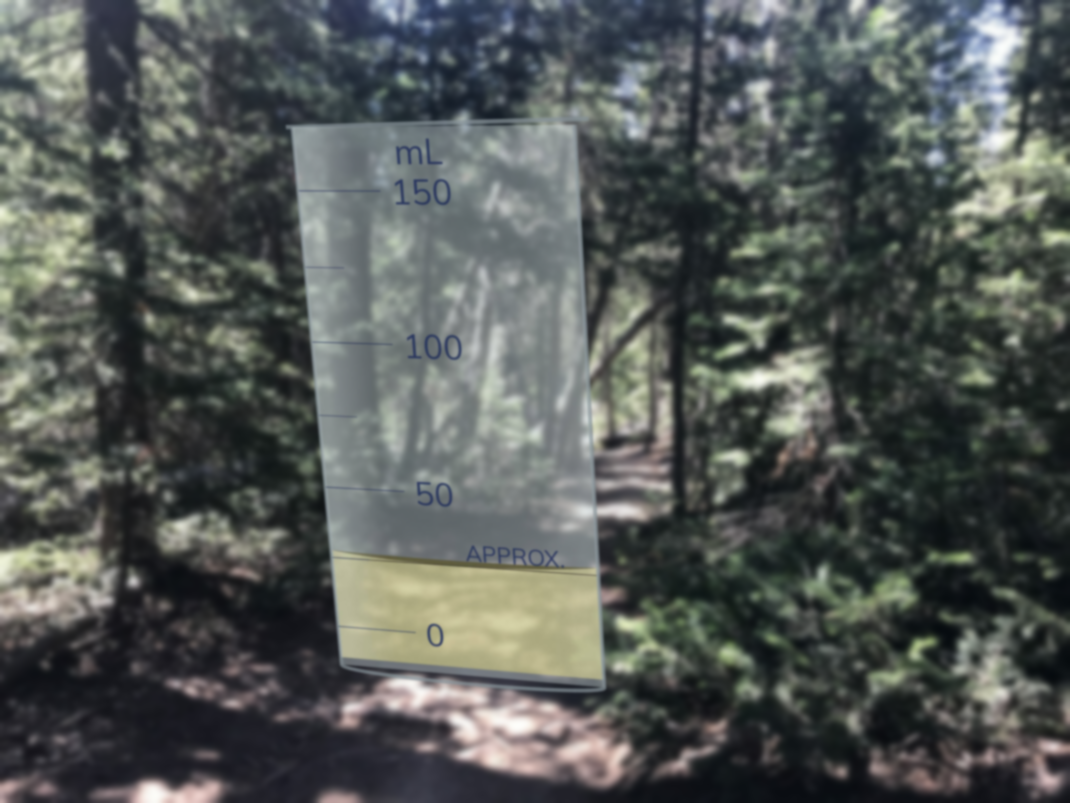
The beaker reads 25 mL
